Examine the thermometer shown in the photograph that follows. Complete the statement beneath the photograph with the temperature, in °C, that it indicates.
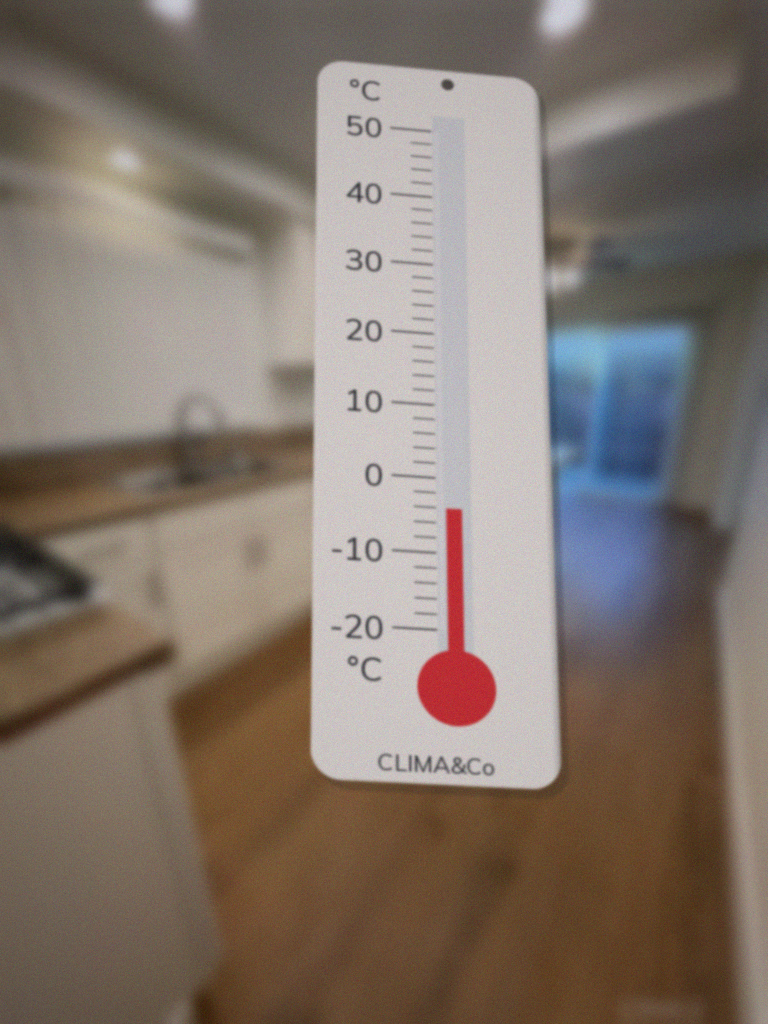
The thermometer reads -4 °C
